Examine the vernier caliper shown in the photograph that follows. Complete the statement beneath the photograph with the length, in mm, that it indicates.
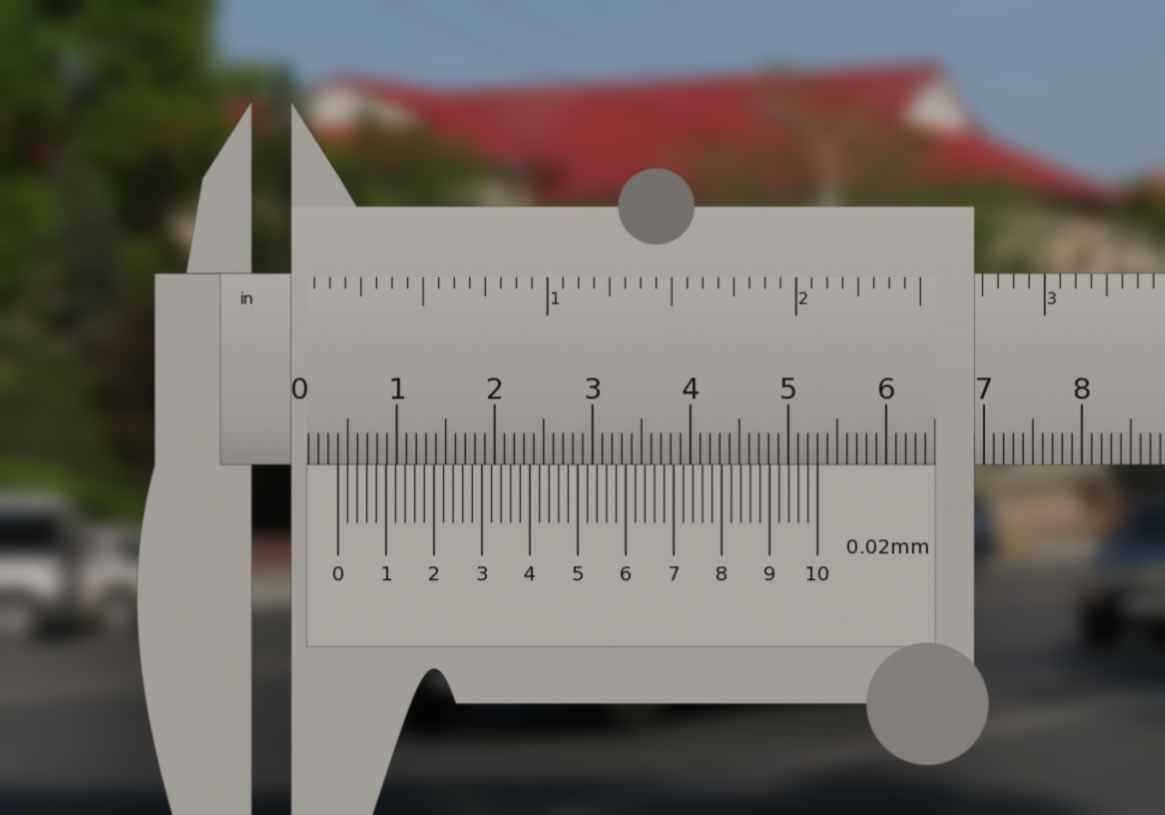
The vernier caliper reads 4.0 mm
